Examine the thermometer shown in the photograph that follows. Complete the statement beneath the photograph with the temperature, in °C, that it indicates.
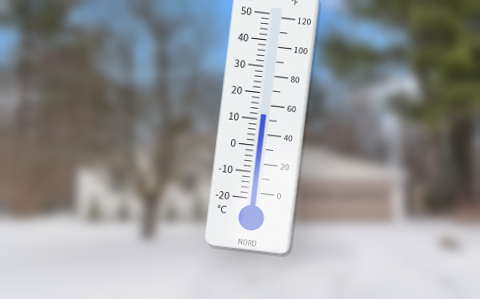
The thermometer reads 12 °C
